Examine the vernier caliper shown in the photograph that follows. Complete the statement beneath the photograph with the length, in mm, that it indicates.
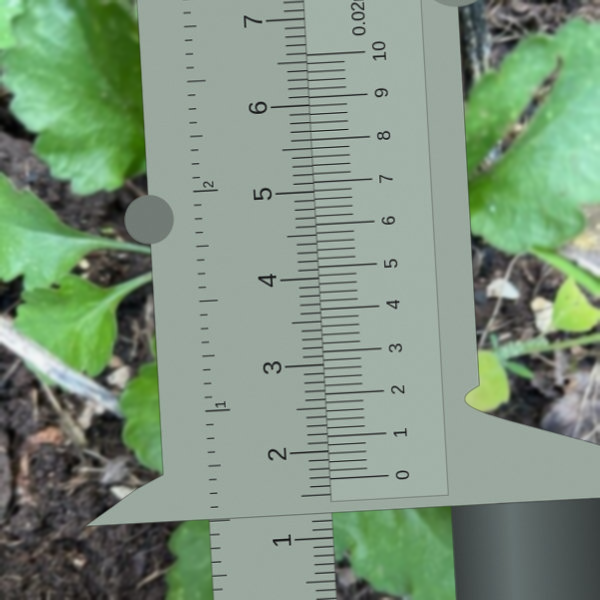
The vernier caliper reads 16.8 mm
